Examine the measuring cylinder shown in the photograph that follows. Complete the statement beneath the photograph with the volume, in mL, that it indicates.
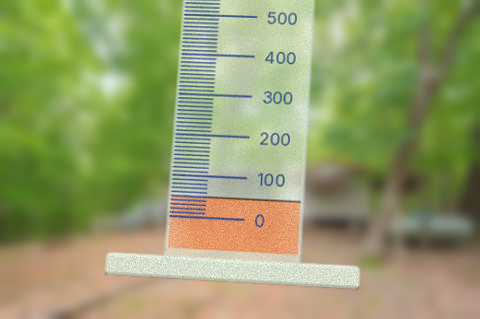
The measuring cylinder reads 50 mL
